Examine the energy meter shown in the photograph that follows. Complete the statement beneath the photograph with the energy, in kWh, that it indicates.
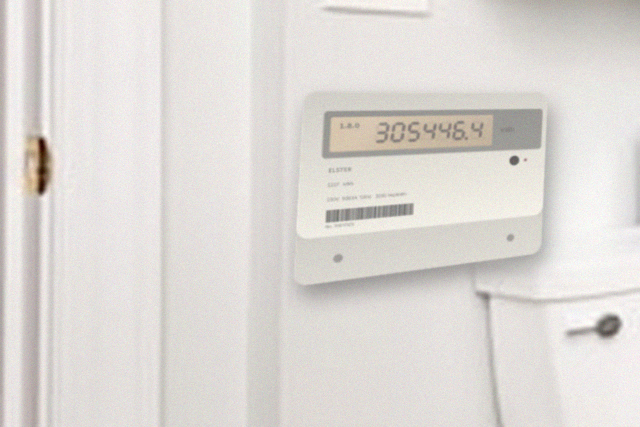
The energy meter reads 305446.4 kWh
